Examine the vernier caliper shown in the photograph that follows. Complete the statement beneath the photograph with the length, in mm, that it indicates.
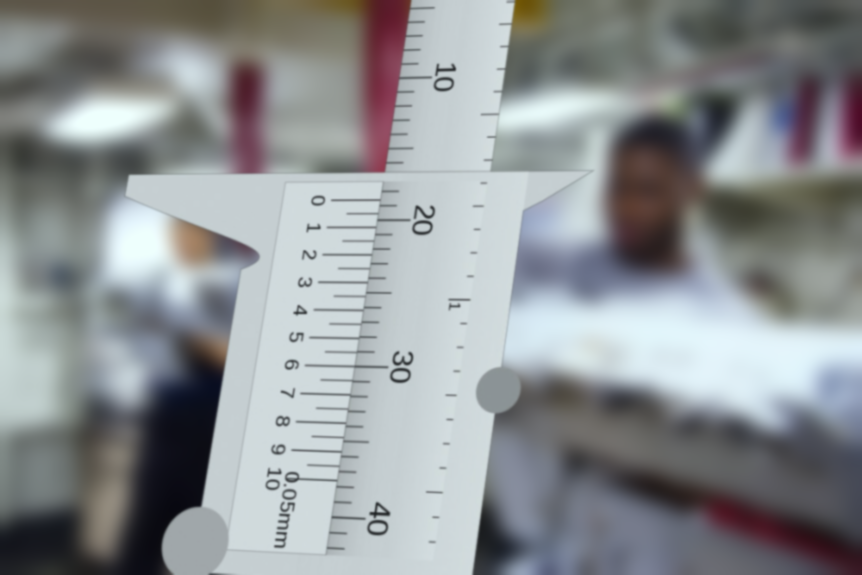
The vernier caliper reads 18.6 mm
